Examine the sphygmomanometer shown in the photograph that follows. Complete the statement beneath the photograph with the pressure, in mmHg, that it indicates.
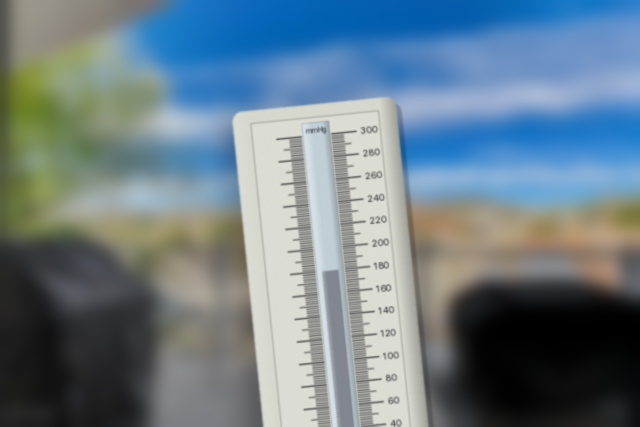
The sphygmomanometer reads 180 mmHg
